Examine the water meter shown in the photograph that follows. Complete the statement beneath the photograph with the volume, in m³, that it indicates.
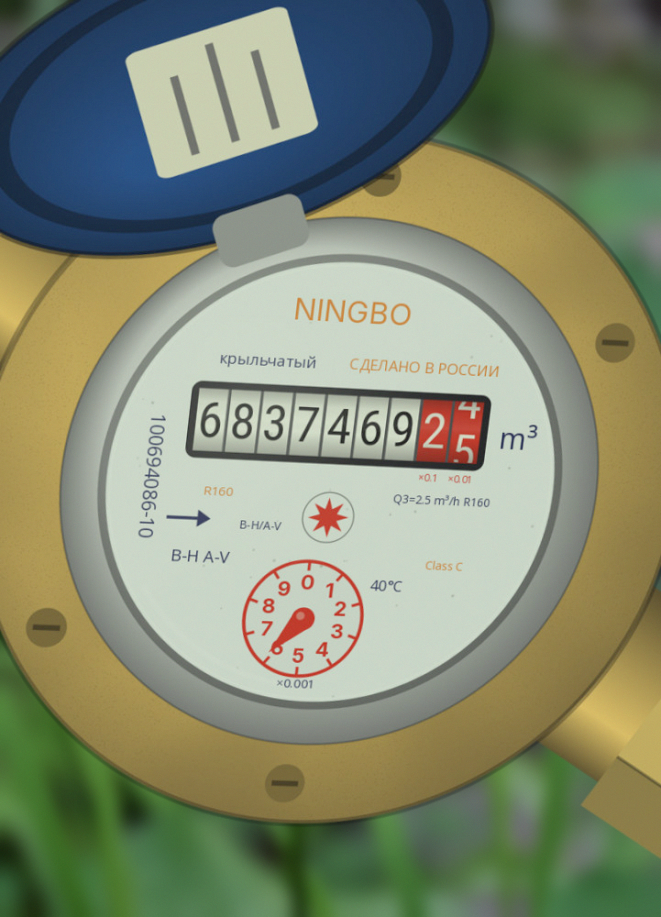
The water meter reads 6837469.246 m³
